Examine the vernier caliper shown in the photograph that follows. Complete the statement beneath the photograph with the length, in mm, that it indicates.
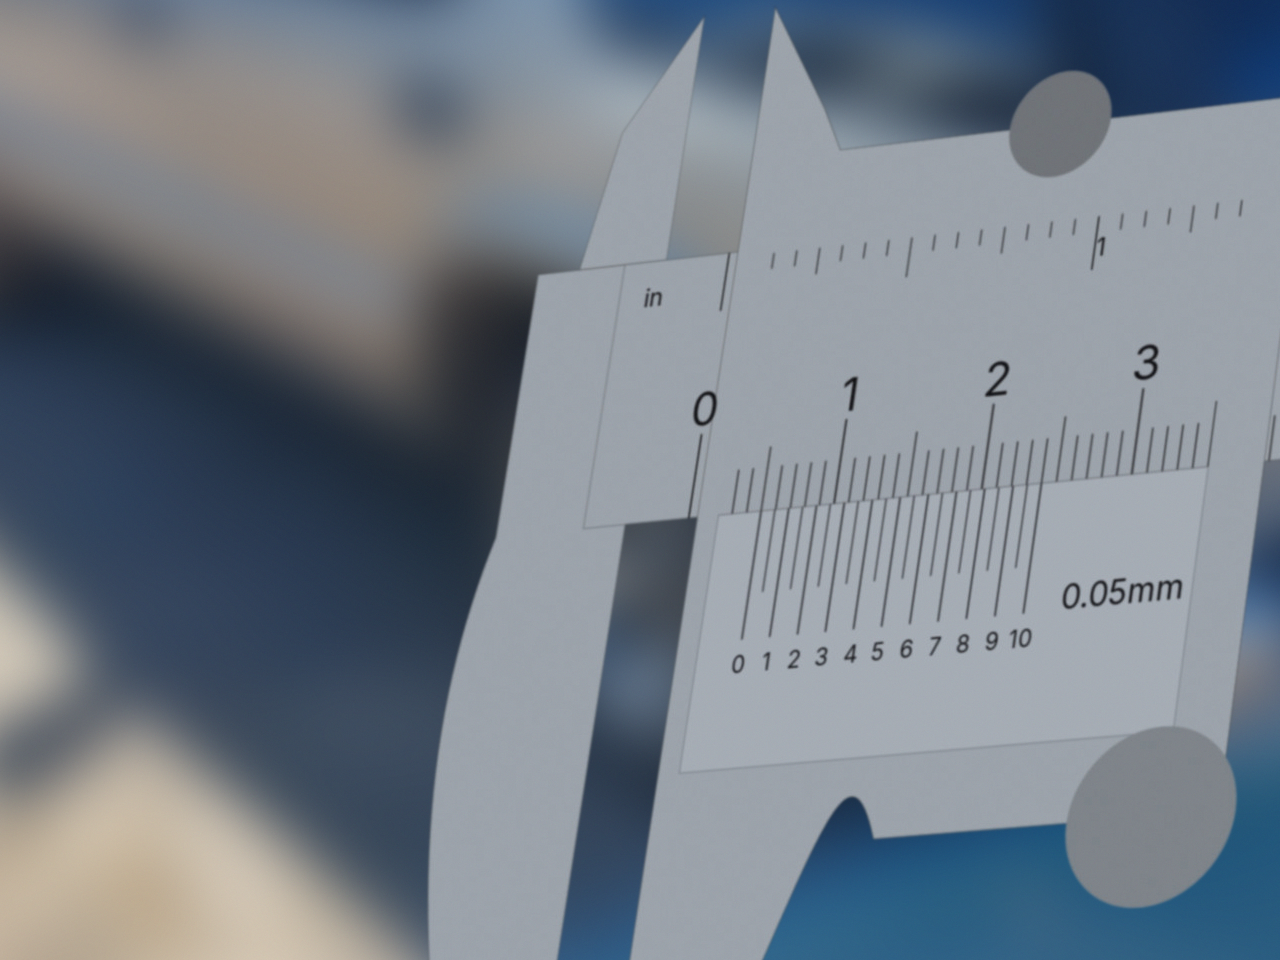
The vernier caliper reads 5.0 mm
